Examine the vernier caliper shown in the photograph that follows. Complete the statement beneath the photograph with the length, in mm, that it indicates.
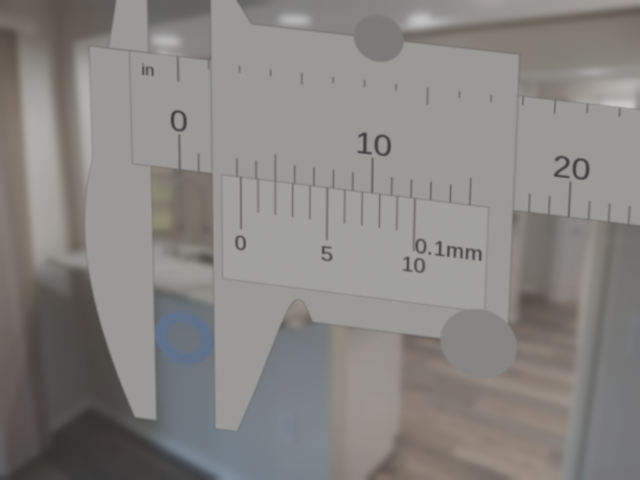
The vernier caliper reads 3.2 mm
